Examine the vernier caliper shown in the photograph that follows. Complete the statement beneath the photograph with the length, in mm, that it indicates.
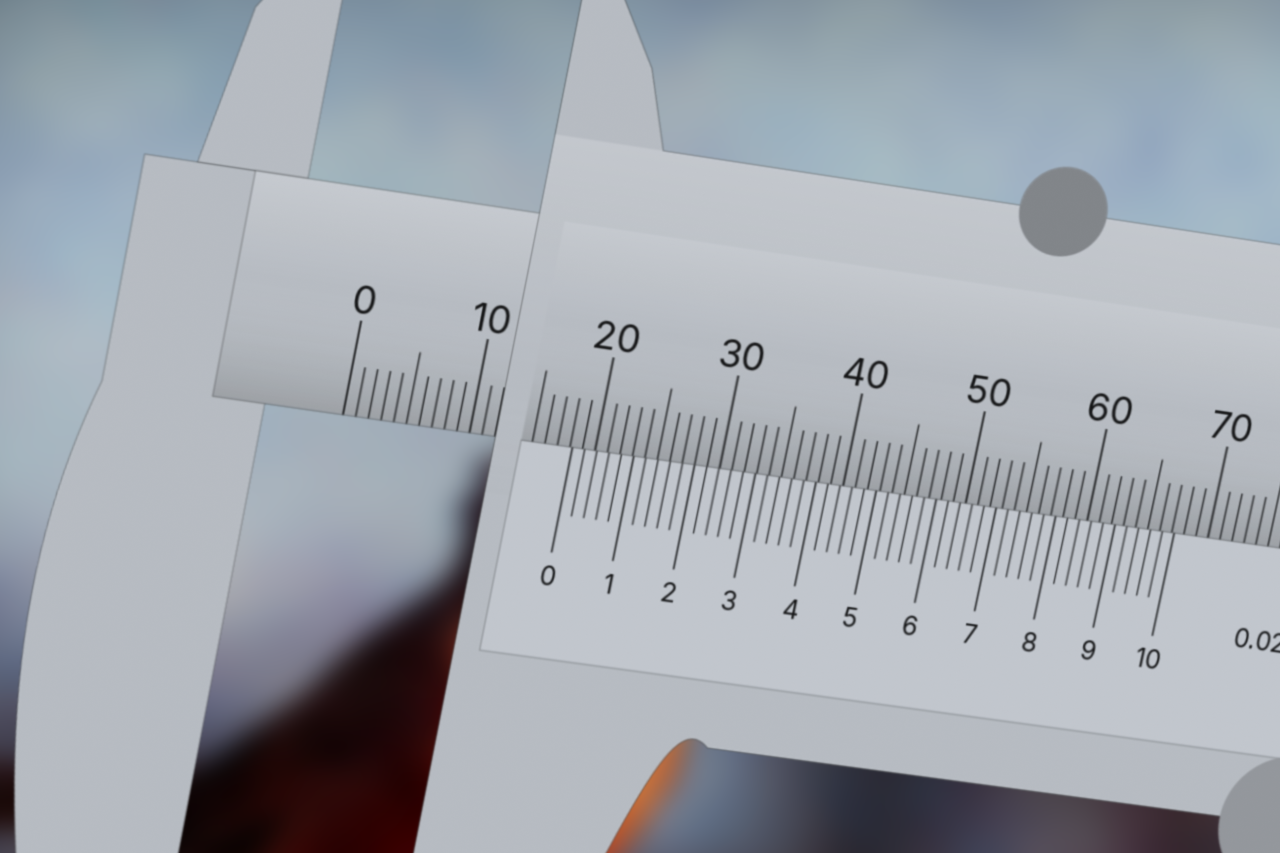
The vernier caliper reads 18.2 mm
